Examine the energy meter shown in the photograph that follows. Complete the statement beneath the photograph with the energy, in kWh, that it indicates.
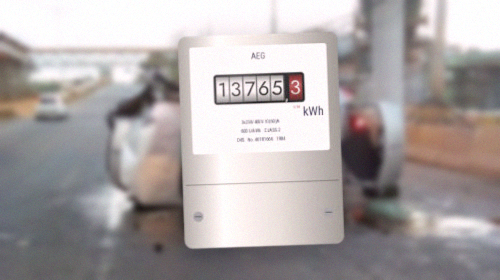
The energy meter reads 13765.3 kWh
